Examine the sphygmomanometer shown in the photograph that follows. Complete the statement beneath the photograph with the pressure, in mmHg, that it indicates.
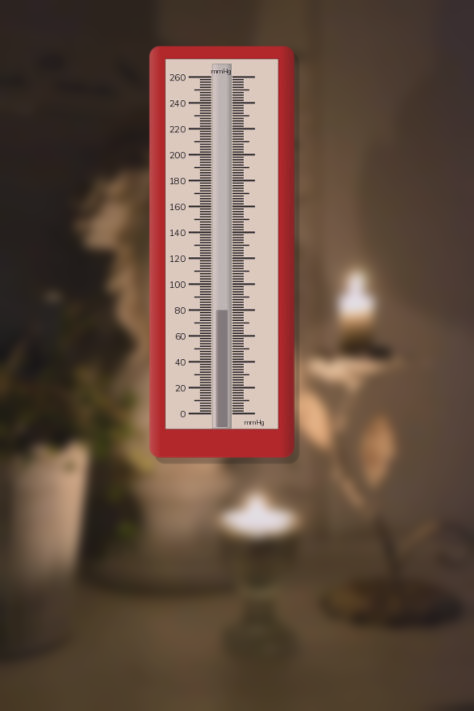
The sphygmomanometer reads 80 mmHg
